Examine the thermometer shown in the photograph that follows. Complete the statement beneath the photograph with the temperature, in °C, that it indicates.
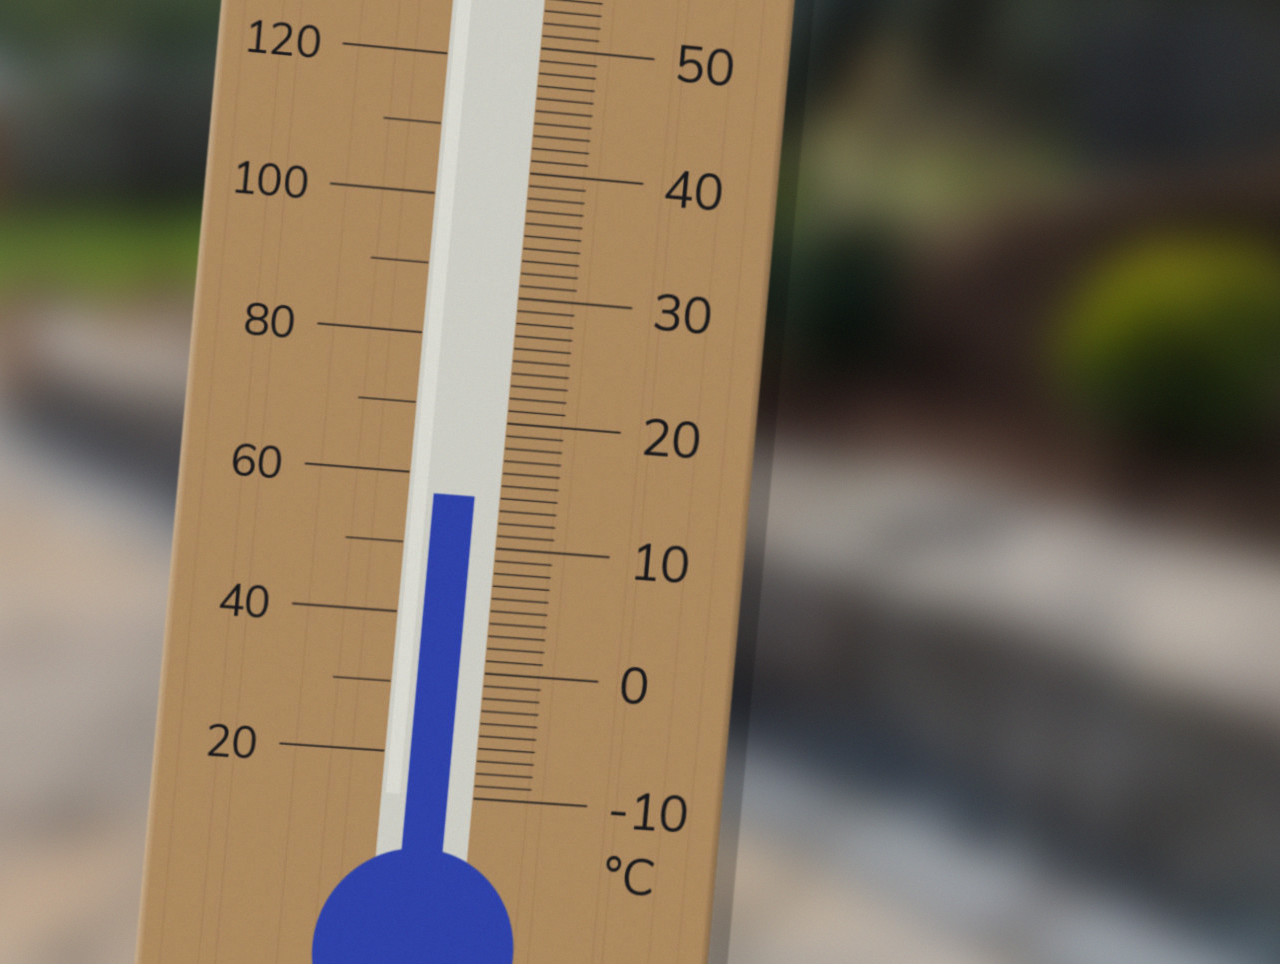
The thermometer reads 14 °C
